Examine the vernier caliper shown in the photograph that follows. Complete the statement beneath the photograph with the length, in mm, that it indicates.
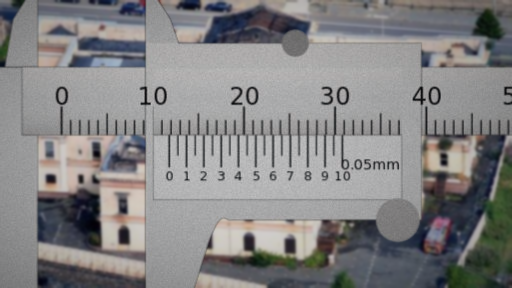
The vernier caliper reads 11.8 mm
